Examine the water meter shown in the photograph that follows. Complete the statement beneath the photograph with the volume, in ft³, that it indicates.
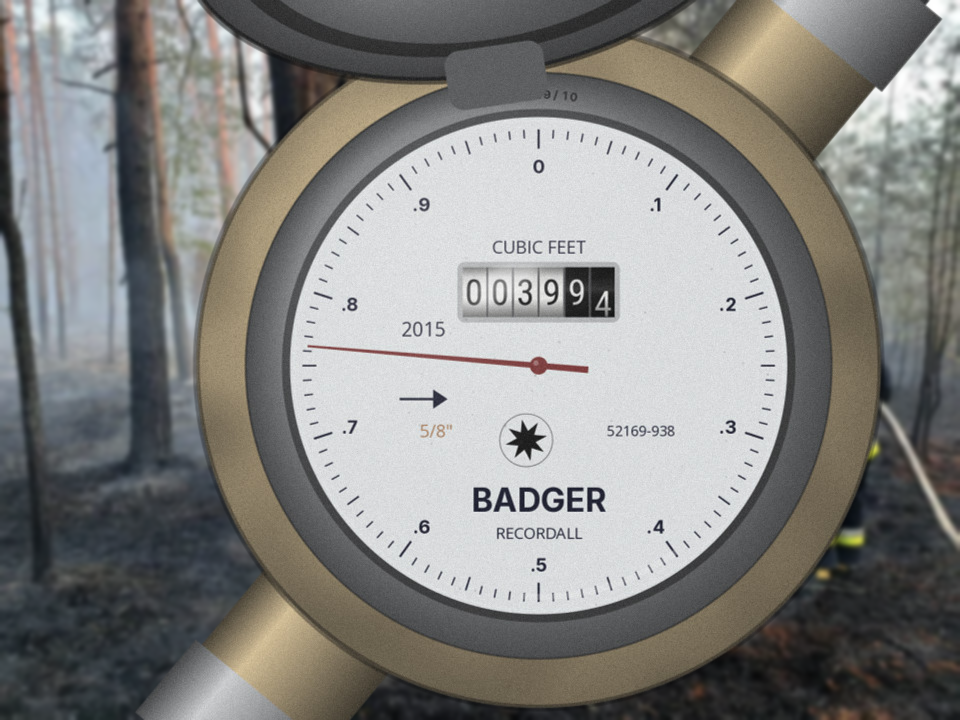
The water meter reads 3993.76 ft³
